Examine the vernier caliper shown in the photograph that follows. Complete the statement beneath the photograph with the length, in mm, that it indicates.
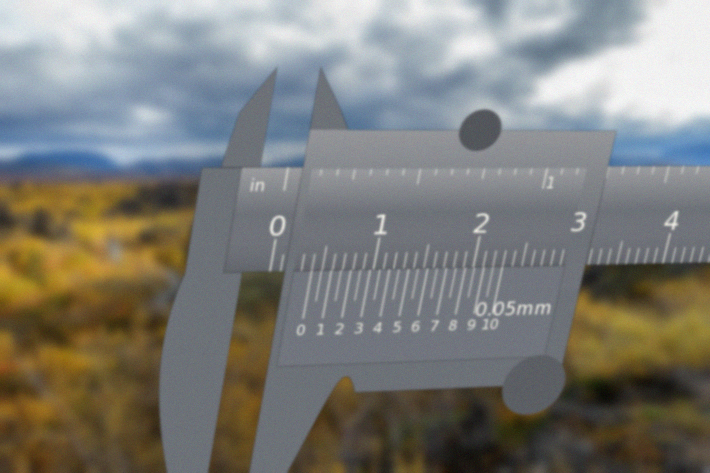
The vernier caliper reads 4.0 mm
